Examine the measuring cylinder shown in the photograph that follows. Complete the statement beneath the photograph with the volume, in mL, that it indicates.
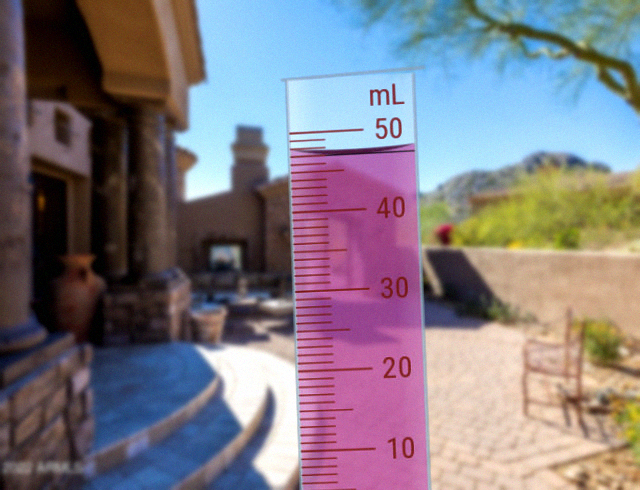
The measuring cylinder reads 47 mL
